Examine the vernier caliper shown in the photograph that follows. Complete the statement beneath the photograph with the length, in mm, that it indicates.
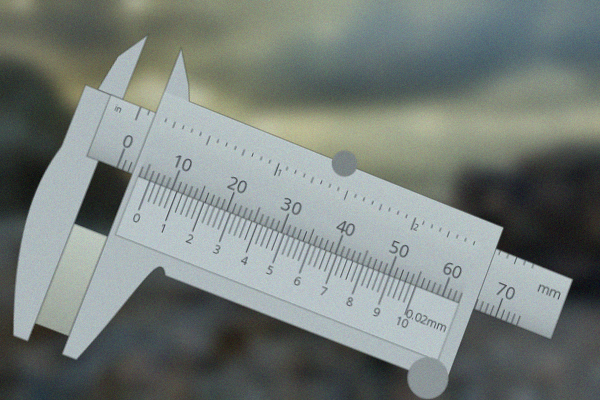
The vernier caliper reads 6.0 mm
